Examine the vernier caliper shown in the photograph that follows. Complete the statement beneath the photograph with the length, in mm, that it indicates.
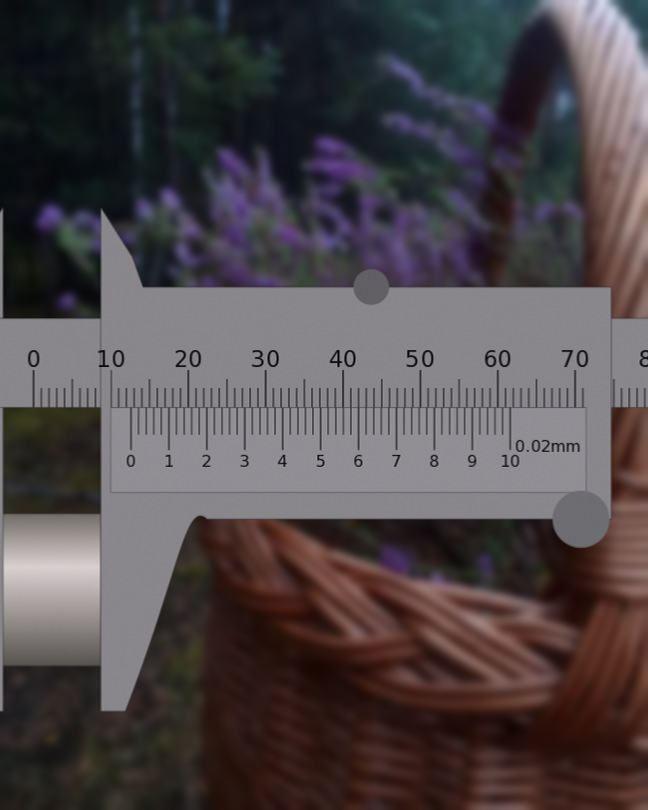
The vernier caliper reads 12.6 mm
